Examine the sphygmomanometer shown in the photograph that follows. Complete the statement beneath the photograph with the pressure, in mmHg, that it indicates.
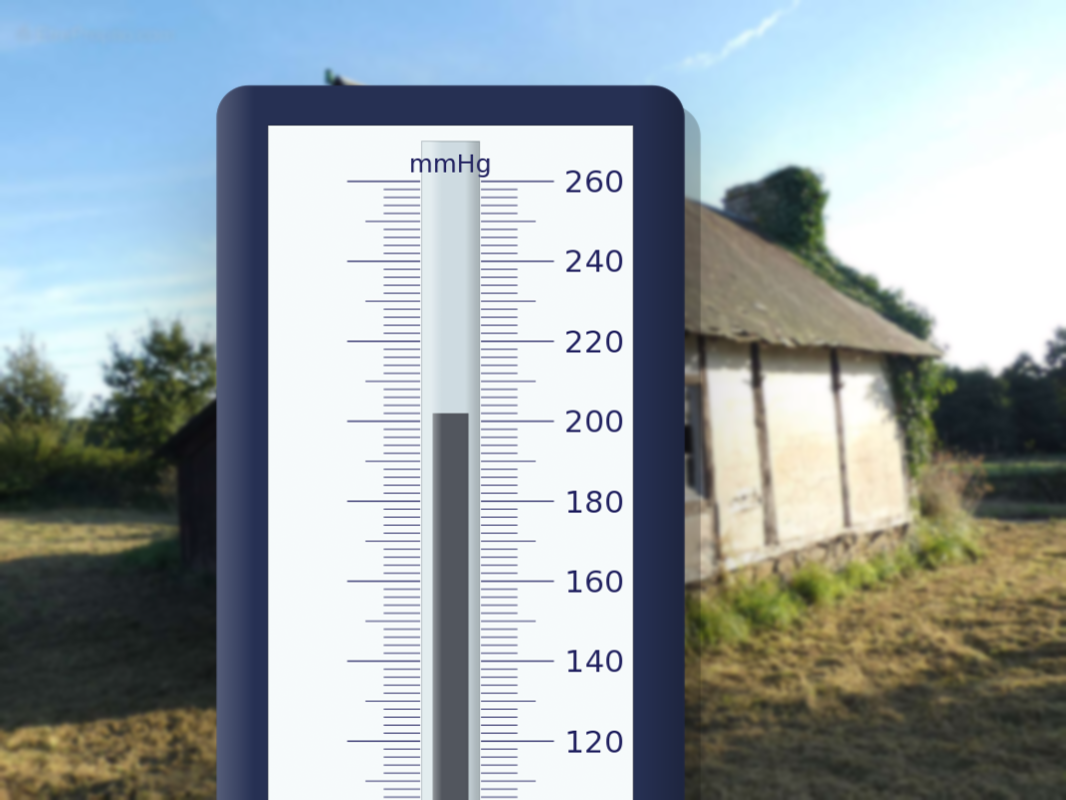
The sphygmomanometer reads 202 mmHg
